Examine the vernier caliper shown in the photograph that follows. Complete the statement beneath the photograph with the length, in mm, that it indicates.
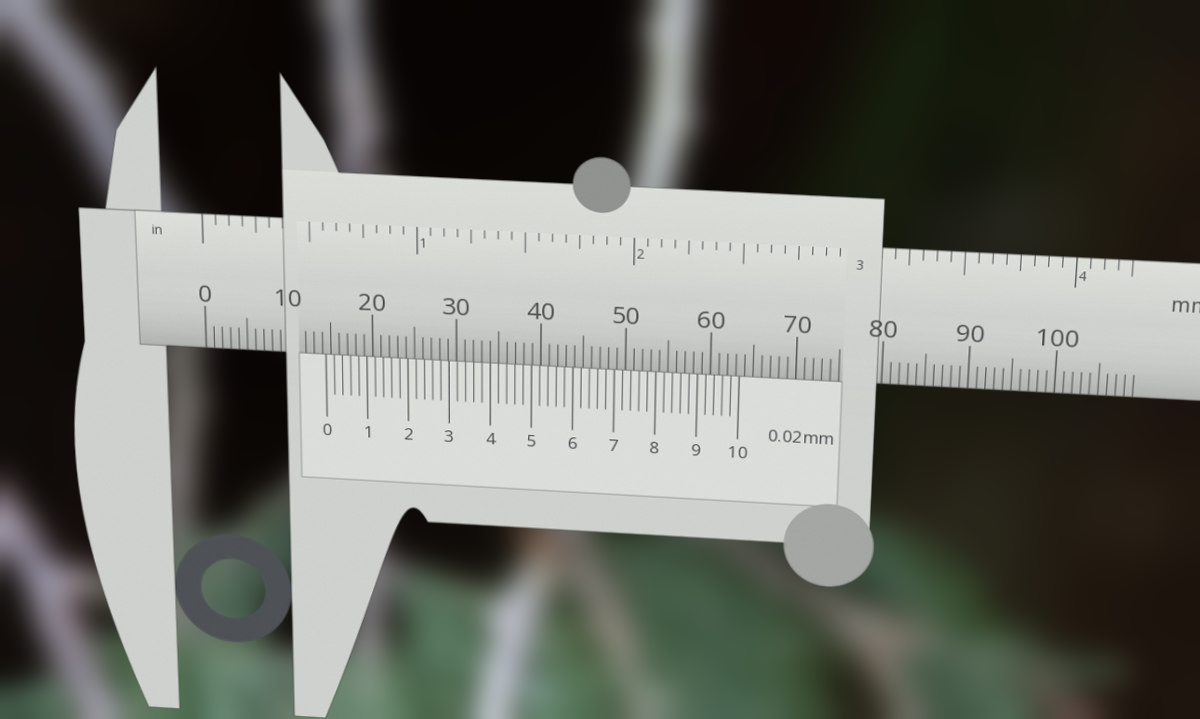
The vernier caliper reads 14.4 mm
